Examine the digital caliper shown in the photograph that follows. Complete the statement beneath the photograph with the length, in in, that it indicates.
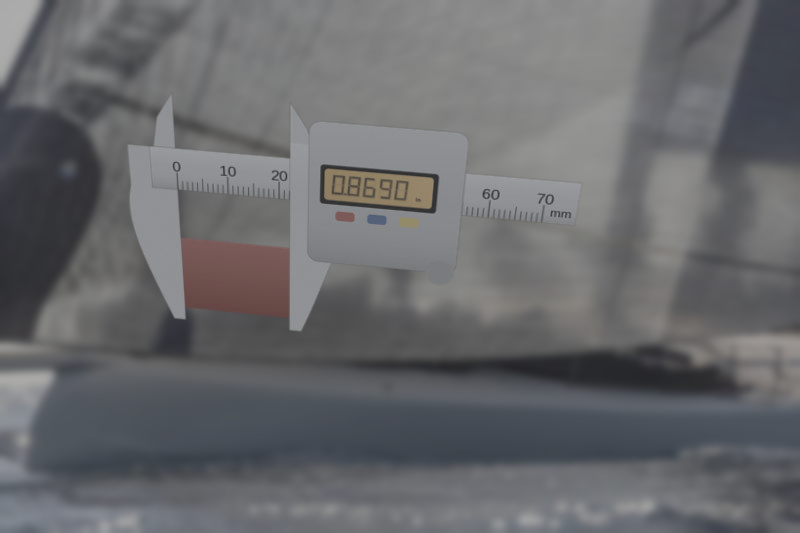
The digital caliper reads 0.8690 in
